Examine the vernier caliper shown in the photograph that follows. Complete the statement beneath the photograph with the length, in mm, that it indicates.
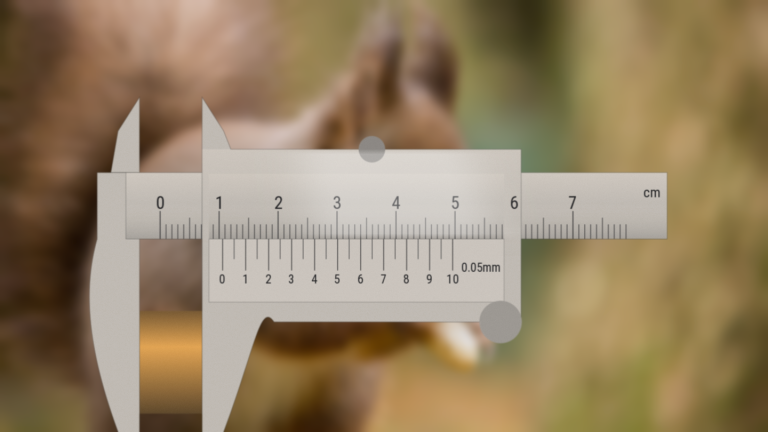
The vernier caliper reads 10.6 mm
